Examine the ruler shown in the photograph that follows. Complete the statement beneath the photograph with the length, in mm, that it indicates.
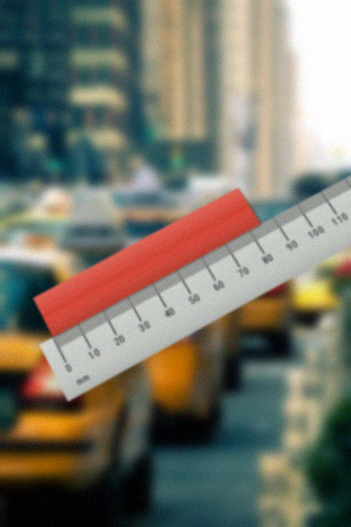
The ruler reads 85 mm
